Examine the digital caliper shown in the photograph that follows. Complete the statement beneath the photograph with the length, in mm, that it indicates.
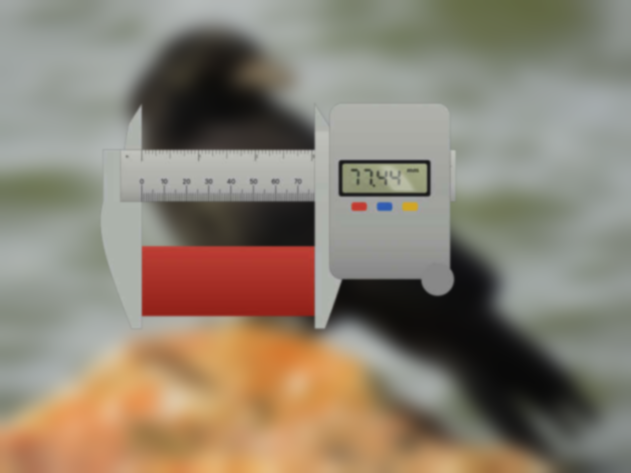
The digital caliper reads 77.44 mm
